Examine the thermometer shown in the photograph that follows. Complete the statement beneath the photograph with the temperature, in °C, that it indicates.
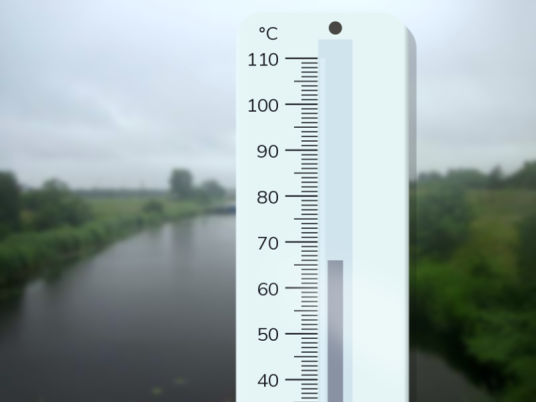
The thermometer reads 66 °C
